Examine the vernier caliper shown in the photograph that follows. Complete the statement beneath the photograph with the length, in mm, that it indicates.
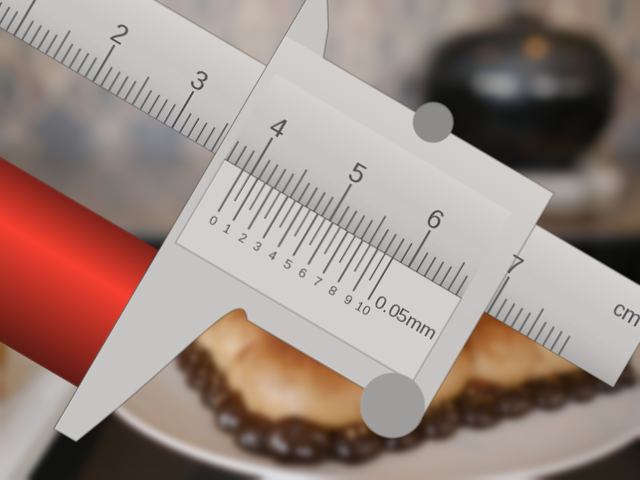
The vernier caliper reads 39.0 mm
